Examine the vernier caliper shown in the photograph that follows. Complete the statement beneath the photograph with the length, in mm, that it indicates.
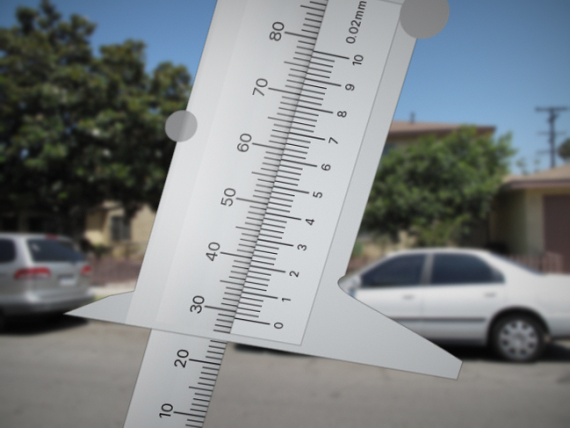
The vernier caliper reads 28.8 mm
